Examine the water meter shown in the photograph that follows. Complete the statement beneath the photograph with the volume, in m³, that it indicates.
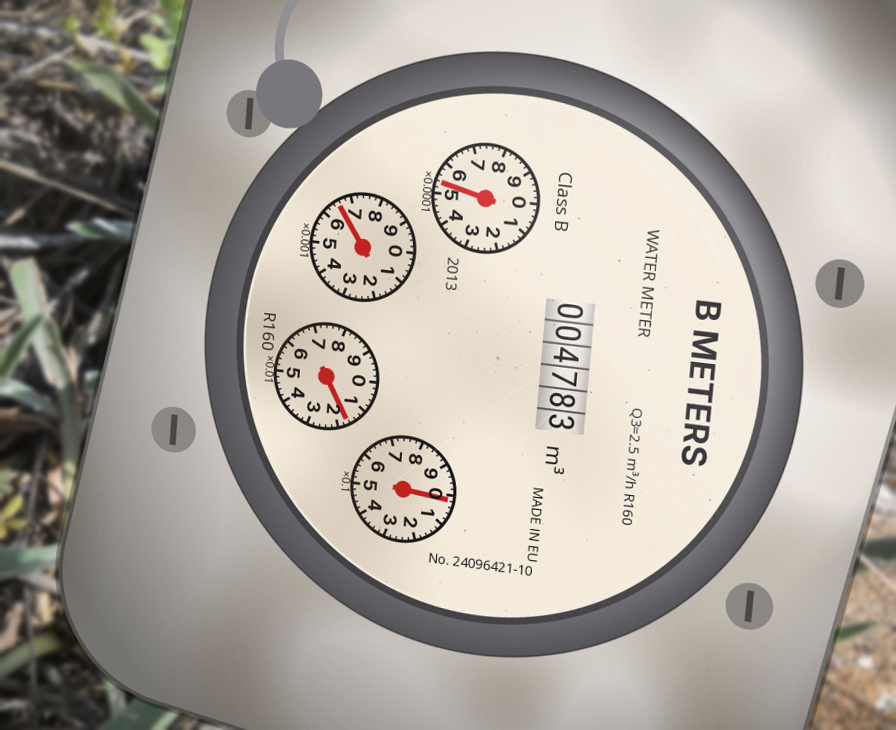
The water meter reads 4783.0165 m³
